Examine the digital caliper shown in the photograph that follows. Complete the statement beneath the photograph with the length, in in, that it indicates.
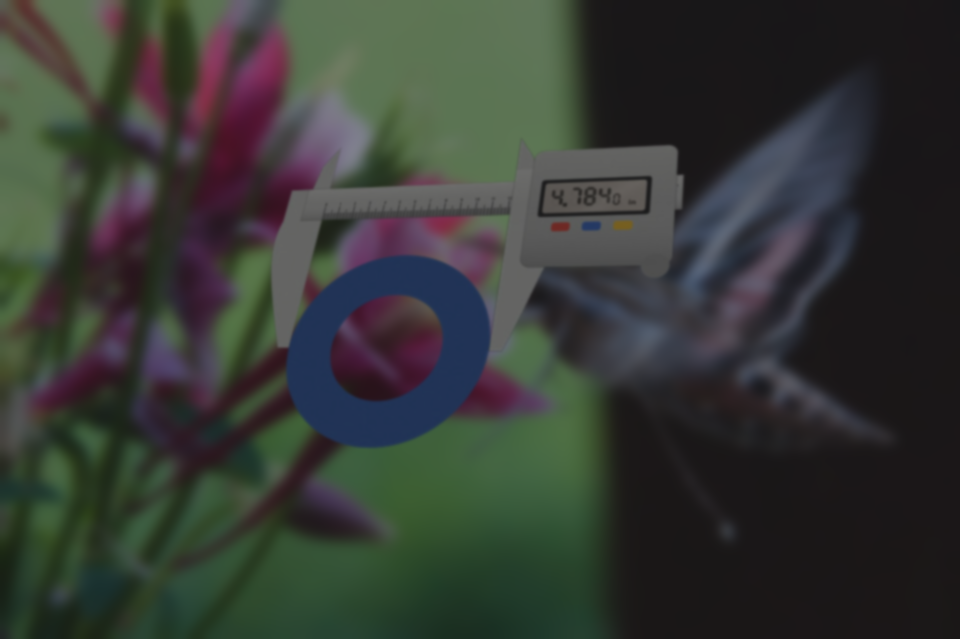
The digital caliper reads 4.7840 in
